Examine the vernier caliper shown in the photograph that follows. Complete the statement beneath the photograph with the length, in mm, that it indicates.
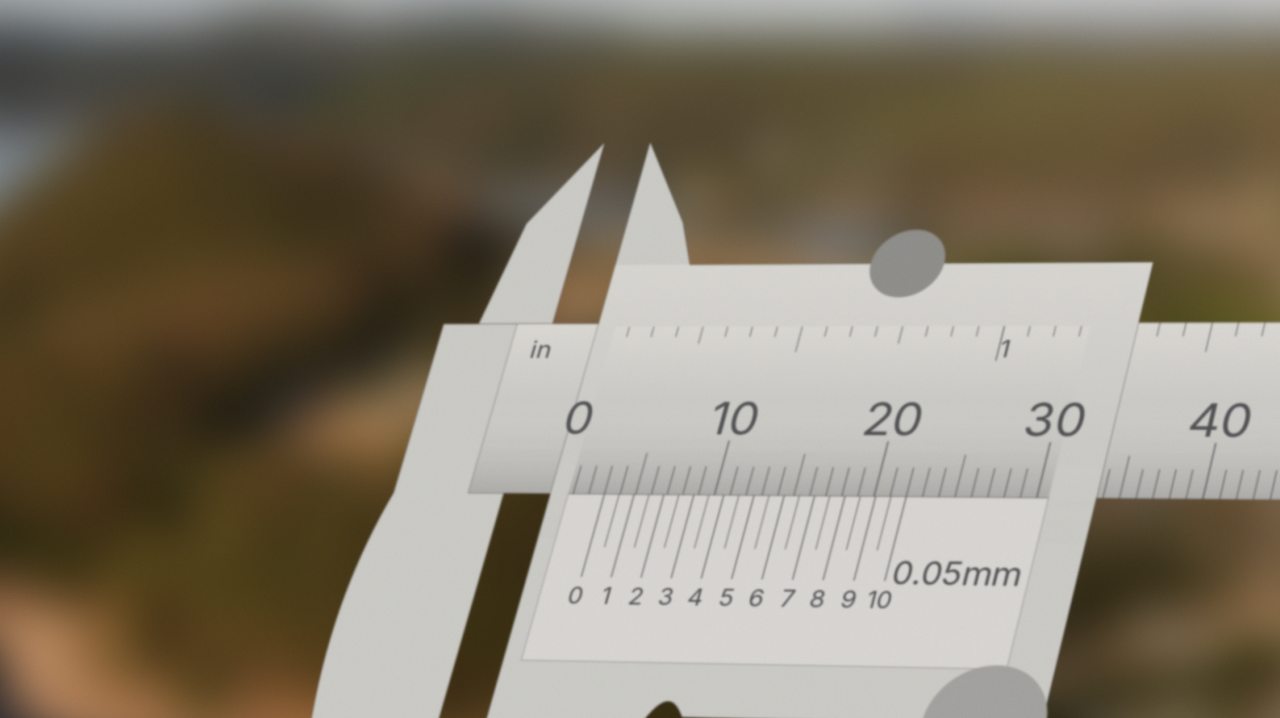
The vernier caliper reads 3.0 mm
